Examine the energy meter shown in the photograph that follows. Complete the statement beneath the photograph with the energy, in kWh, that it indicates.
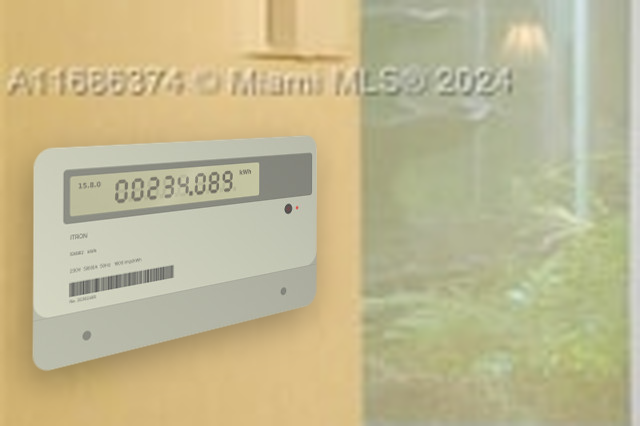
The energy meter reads 234.089 kWh
